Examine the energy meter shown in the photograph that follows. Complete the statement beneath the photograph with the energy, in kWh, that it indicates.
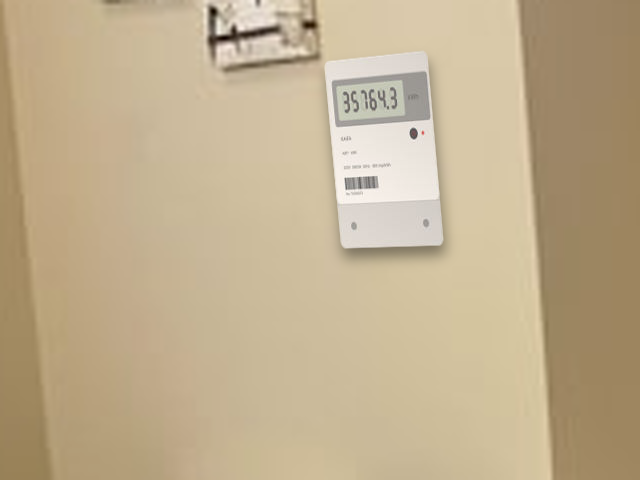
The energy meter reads 35764.3 kWh
